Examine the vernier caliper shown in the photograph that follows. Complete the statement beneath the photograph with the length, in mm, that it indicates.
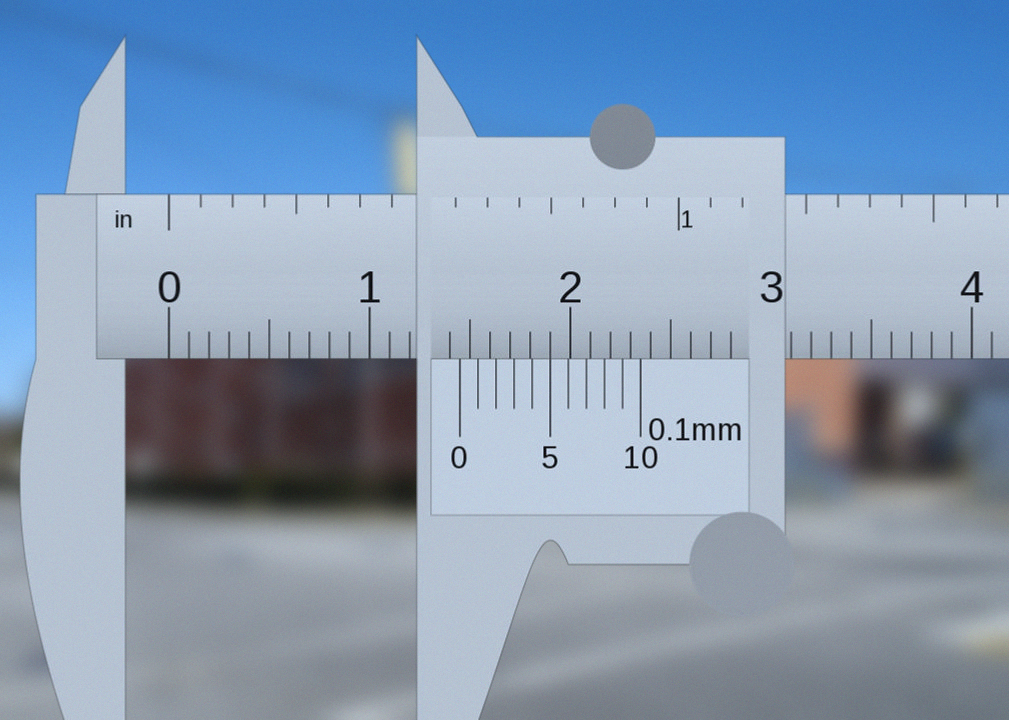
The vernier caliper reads 14.5 mm
